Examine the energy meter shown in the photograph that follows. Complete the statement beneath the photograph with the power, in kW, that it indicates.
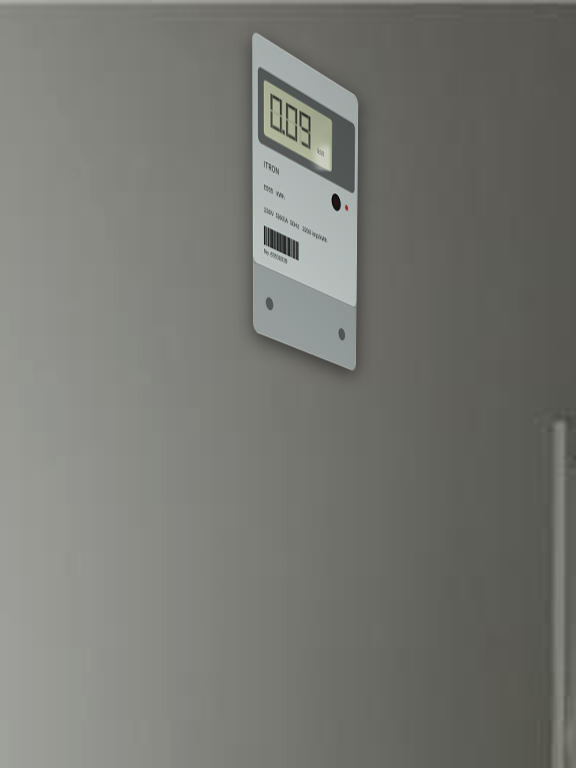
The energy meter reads 0.09 kW
